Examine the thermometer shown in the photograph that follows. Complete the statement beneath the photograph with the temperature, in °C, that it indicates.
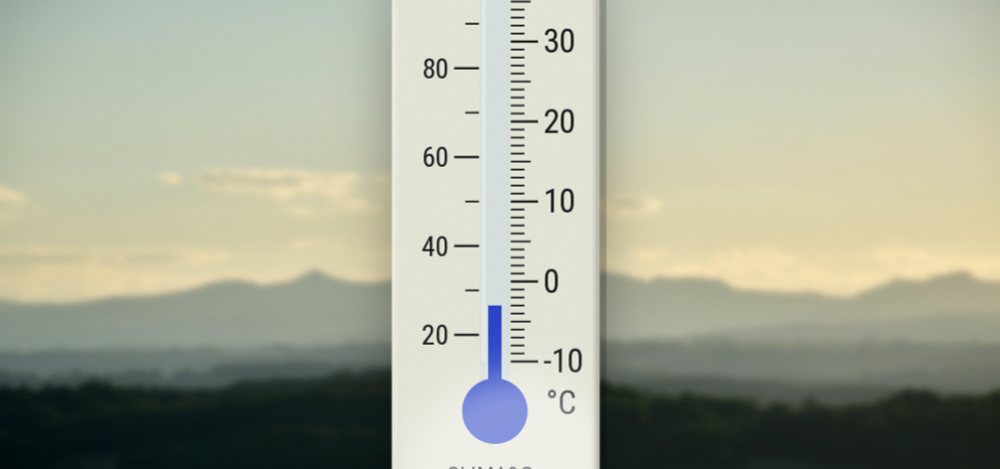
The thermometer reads -3 °C
